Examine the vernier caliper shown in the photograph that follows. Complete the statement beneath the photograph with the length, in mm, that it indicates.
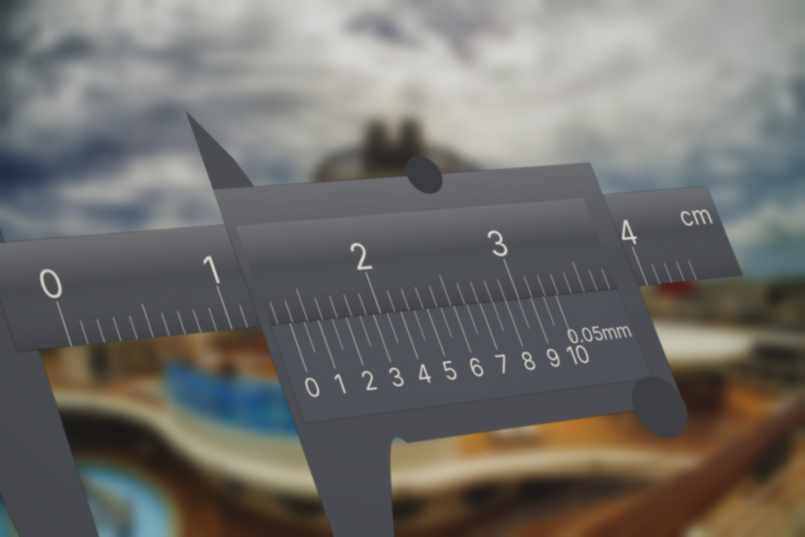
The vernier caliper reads 13.8 mm
